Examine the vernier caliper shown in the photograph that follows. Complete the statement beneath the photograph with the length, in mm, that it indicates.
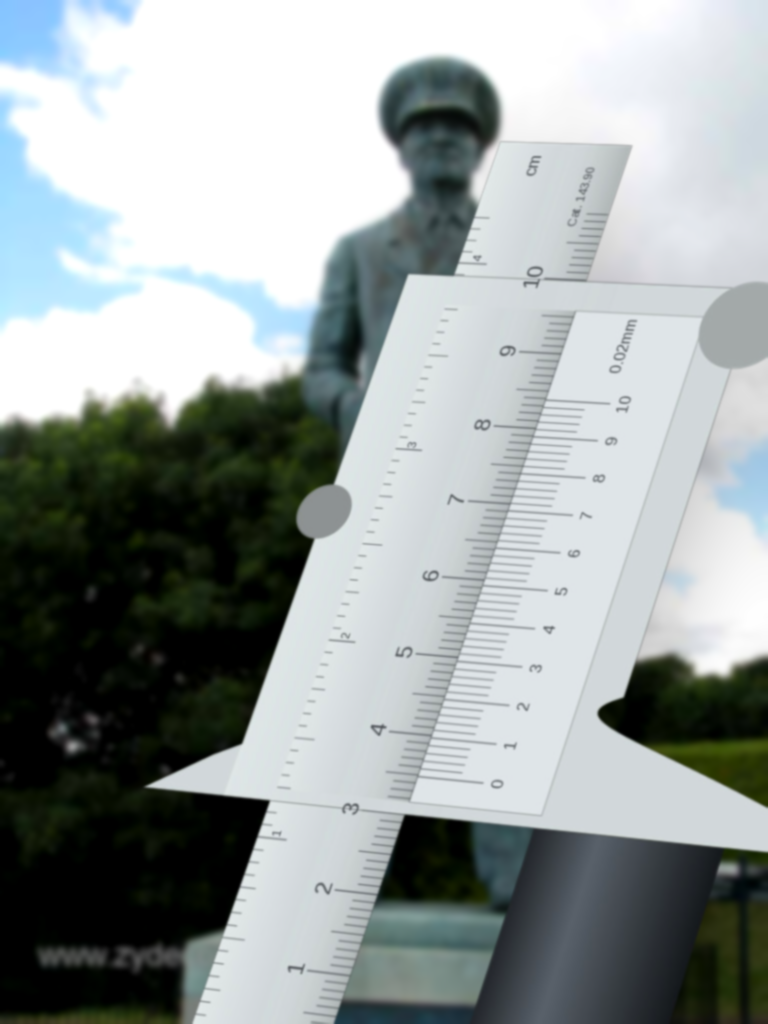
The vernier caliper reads 34.8 mm
